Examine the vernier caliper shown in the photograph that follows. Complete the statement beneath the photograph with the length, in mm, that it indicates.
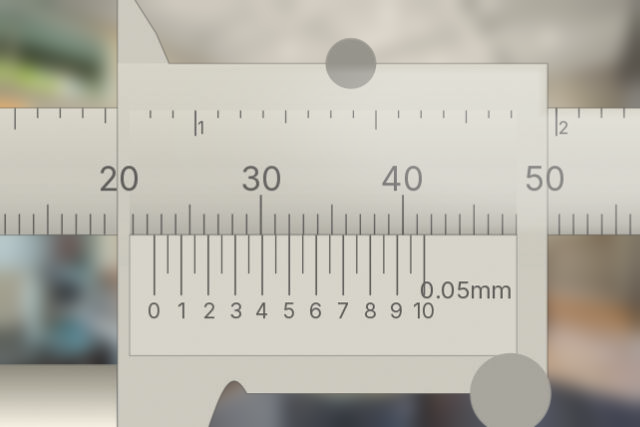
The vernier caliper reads 22.5 mm
